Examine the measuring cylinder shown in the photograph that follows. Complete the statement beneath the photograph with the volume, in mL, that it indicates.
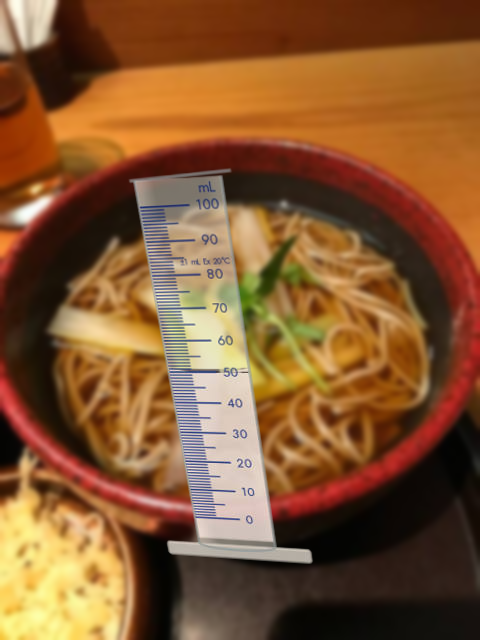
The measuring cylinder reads 50 mL
